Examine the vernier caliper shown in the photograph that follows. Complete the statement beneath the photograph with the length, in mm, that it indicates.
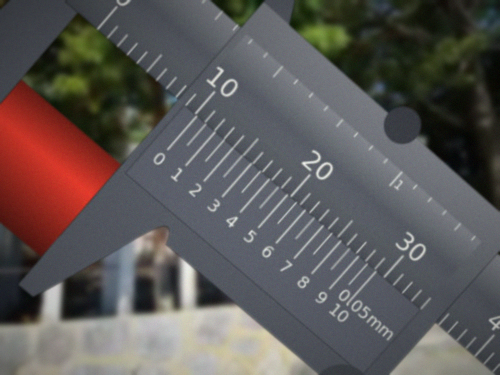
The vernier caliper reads 10.2 mm
